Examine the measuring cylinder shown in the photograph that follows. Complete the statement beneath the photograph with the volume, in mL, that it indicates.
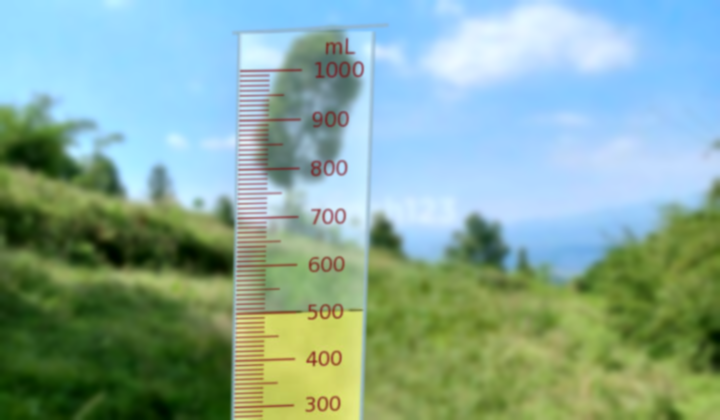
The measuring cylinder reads 500 mL
